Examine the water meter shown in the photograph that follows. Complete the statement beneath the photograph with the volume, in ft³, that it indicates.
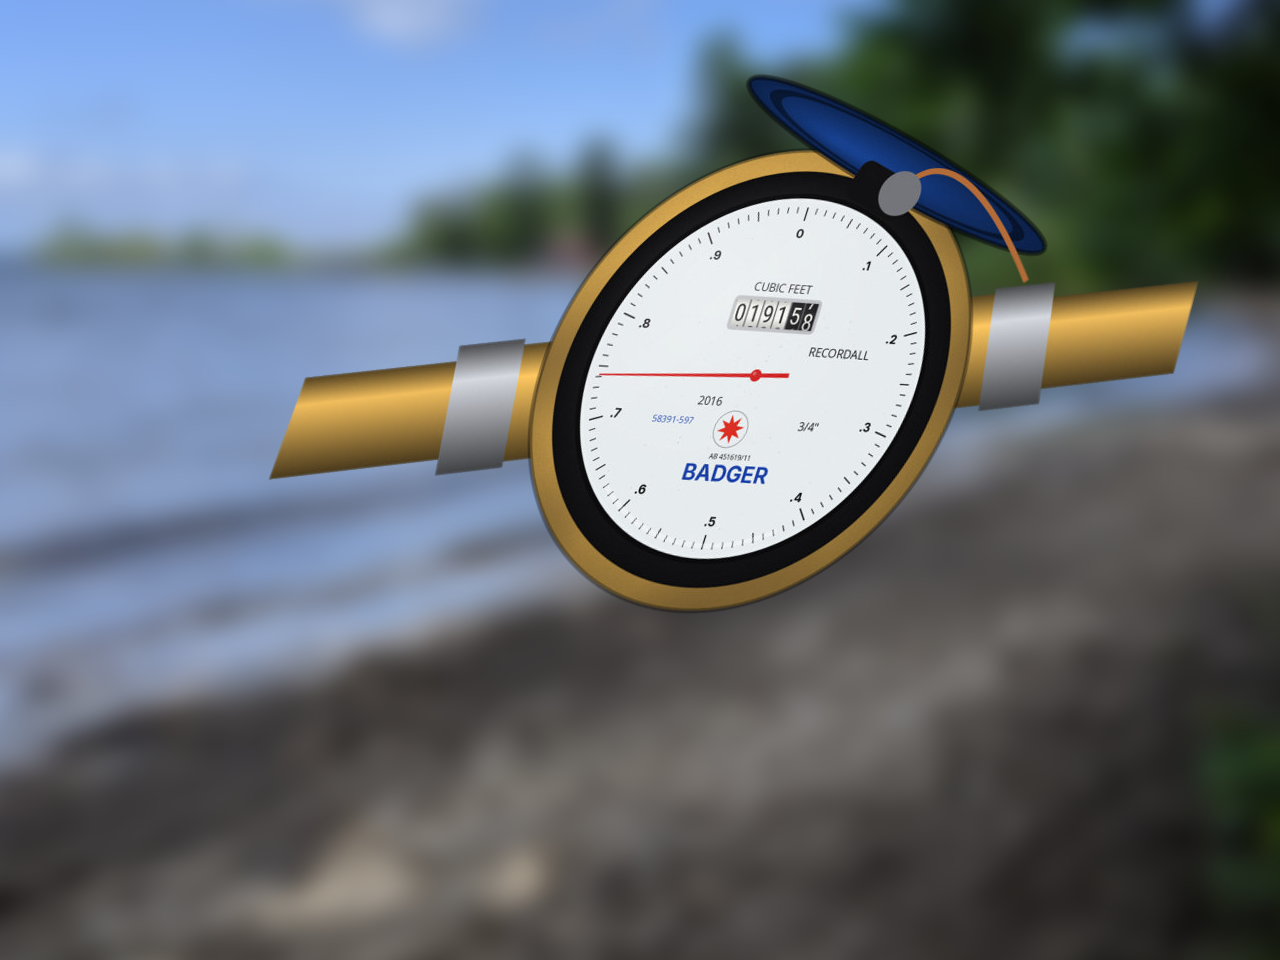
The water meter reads 19157.74 ft³
